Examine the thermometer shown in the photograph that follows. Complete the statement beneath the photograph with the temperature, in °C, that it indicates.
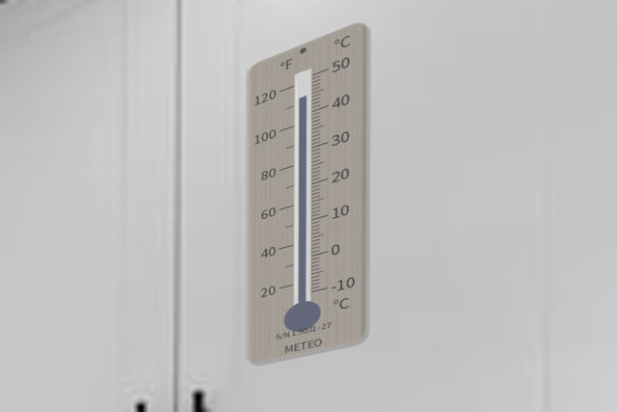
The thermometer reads 45 °C
